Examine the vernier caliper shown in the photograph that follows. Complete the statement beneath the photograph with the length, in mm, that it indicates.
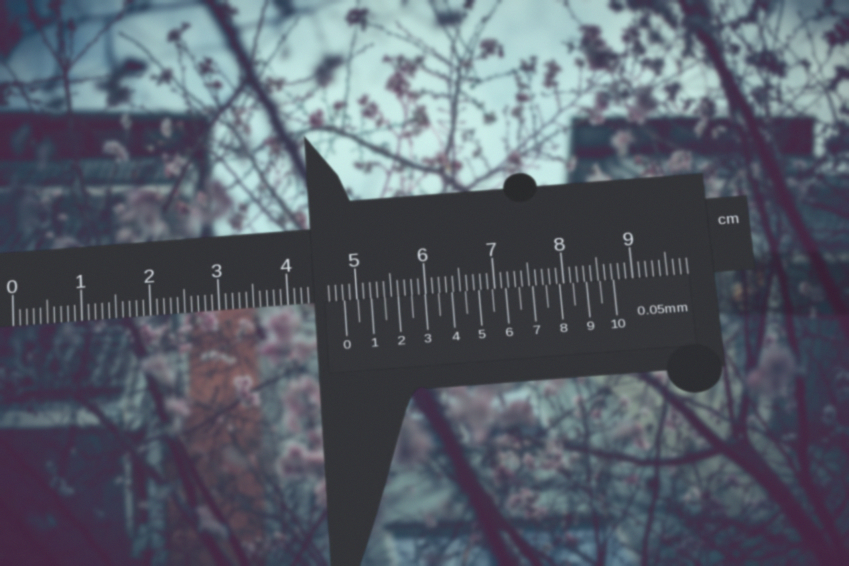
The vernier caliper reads 48.2 mm
